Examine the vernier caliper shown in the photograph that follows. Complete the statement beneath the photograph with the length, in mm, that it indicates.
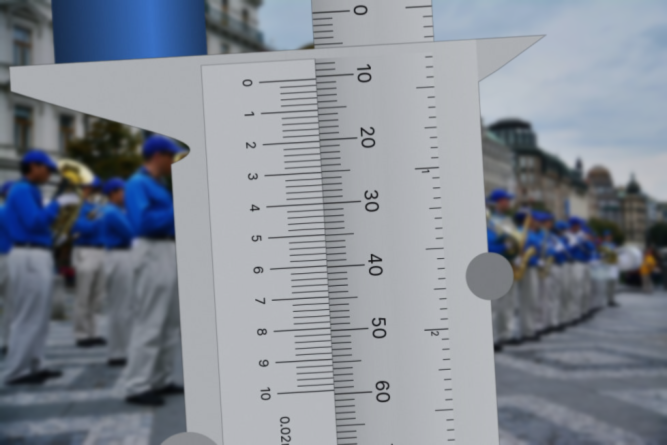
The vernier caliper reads 10.4 mm
